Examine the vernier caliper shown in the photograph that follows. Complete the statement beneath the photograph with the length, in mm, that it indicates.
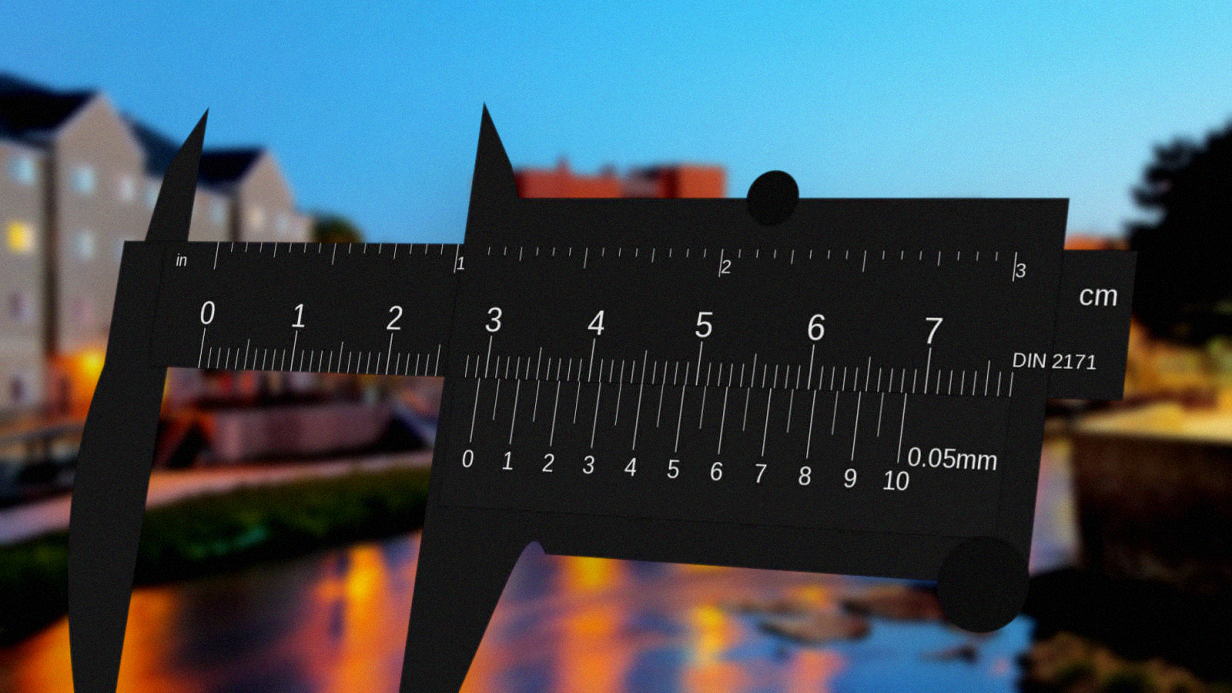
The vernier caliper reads 29.4 mm
